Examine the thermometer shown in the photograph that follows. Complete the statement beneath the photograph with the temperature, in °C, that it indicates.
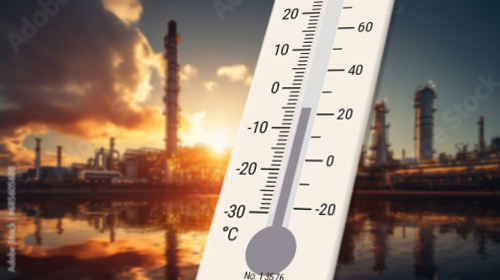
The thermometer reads -5 °C
